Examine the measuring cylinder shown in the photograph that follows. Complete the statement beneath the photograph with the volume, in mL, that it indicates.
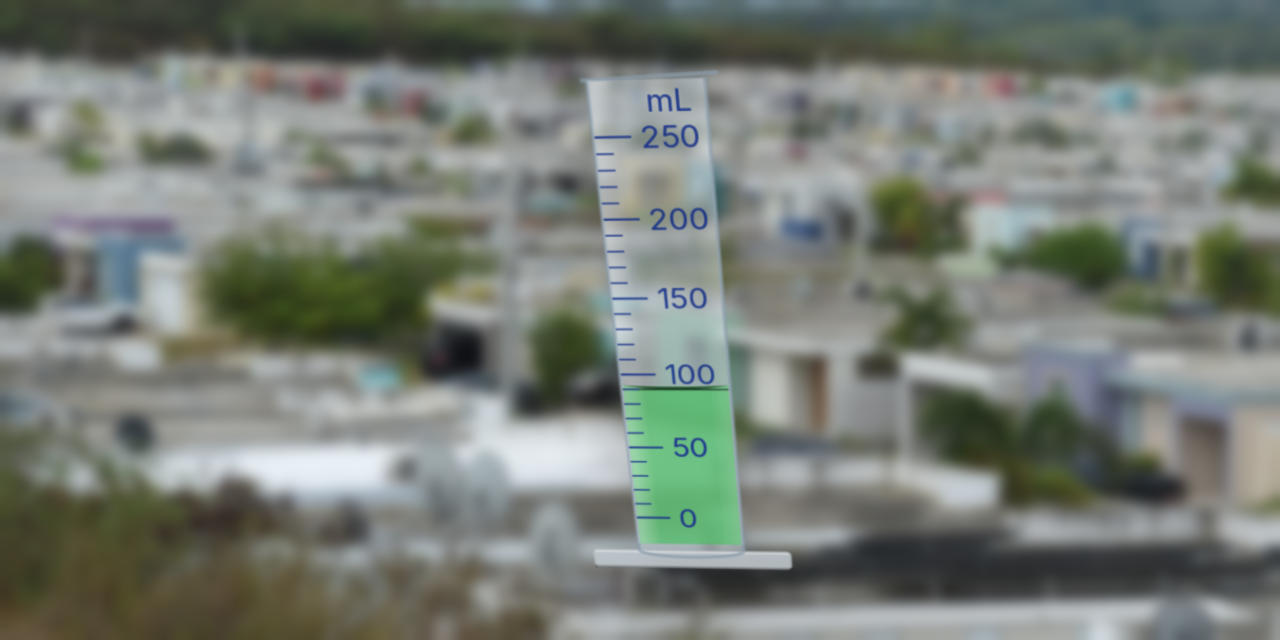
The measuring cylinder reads 90 mL
